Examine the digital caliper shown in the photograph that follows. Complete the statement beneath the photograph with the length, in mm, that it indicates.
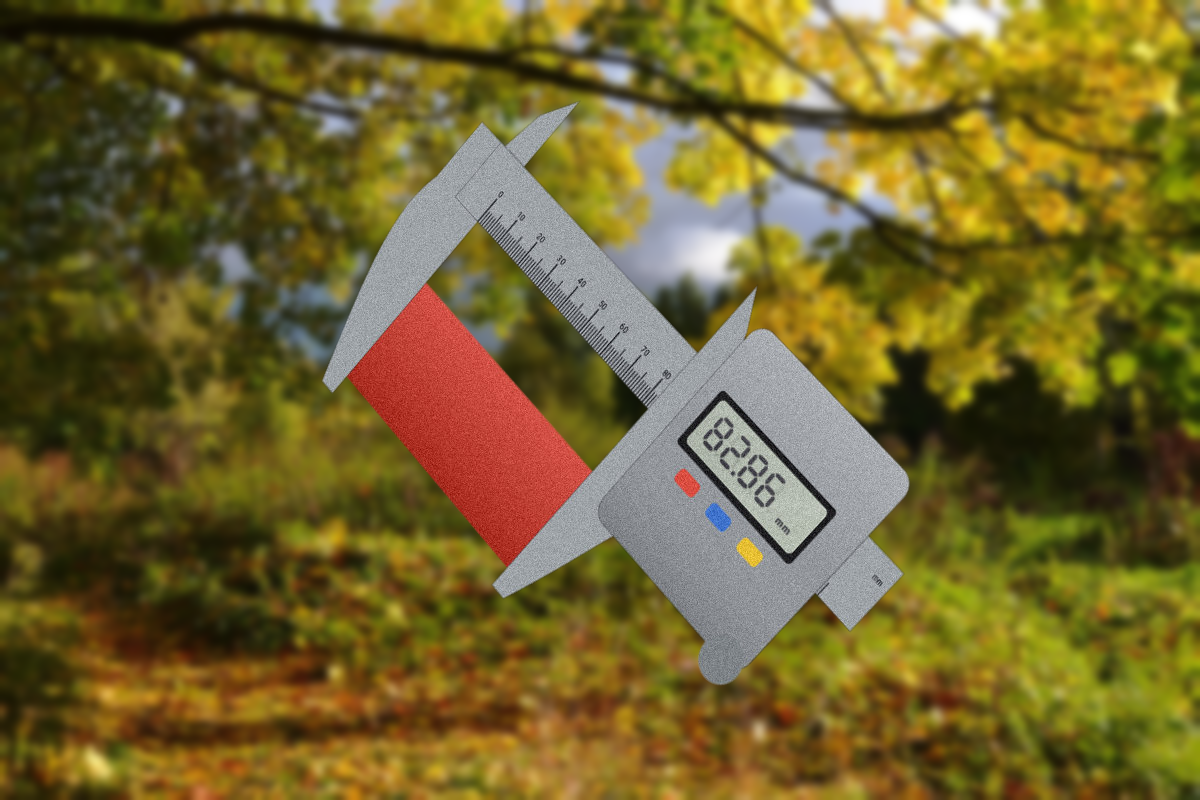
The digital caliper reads 82.86 mm
